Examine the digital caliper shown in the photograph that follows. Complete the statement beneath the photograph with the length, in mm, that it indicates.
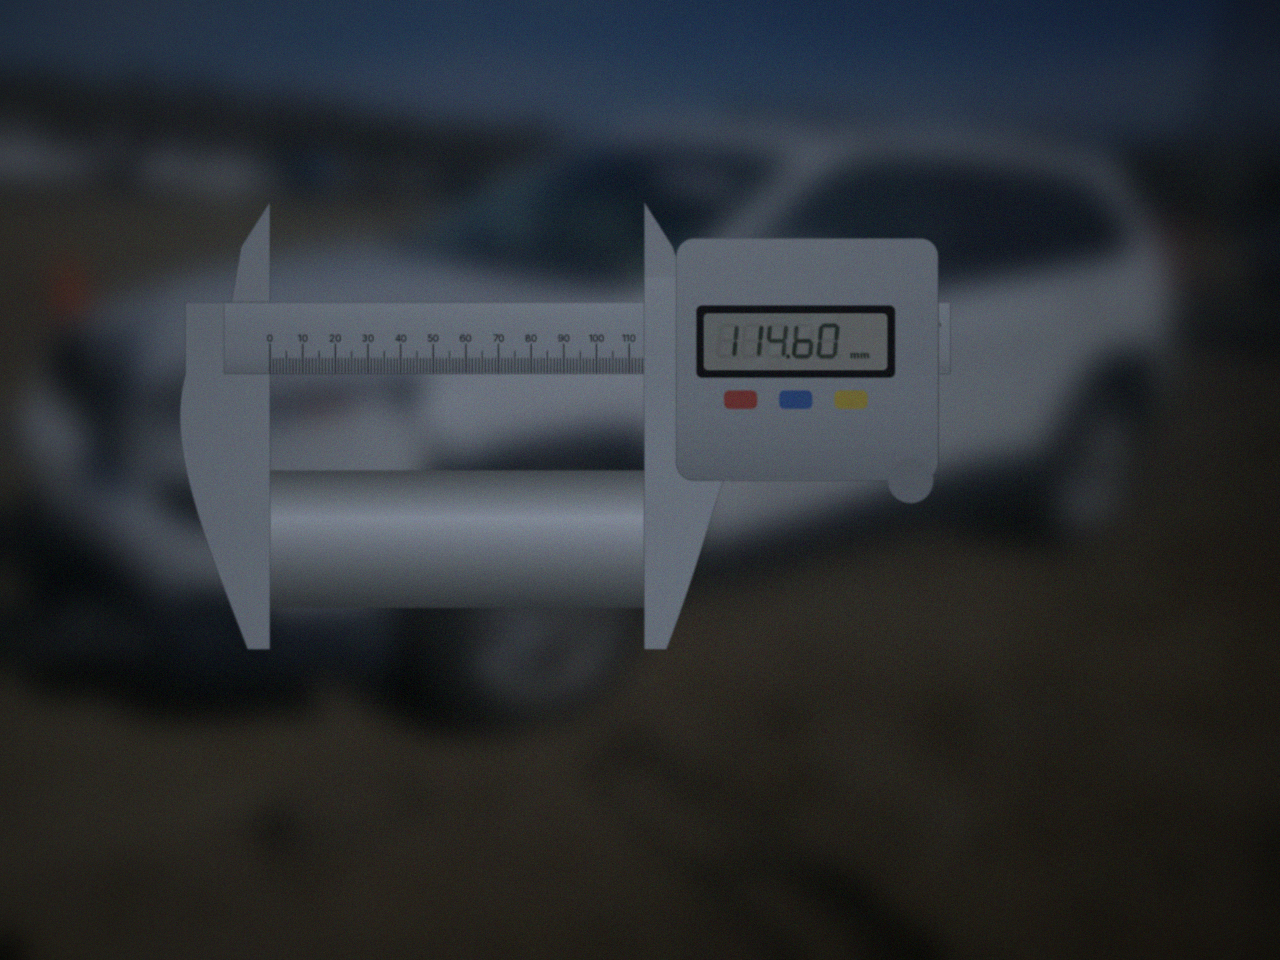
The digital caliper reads 114.60 mm
